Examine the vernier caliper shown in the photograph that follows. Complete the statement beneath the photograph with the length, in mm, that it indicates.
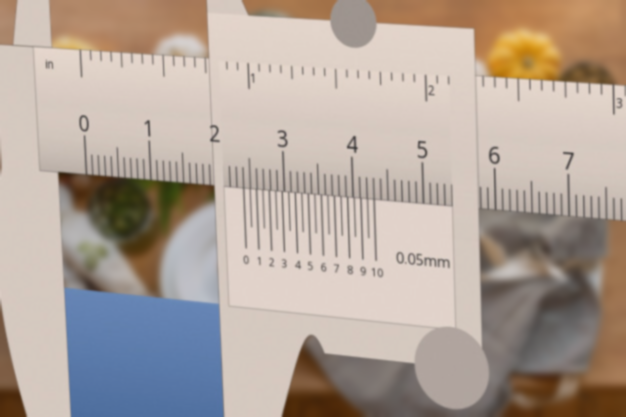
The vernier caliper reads 24.0 mm
